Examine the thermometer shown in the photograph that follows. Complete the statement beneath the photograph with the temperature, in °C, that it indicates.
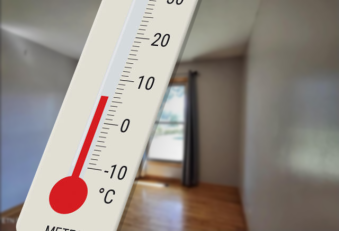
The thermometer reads 6 °C
